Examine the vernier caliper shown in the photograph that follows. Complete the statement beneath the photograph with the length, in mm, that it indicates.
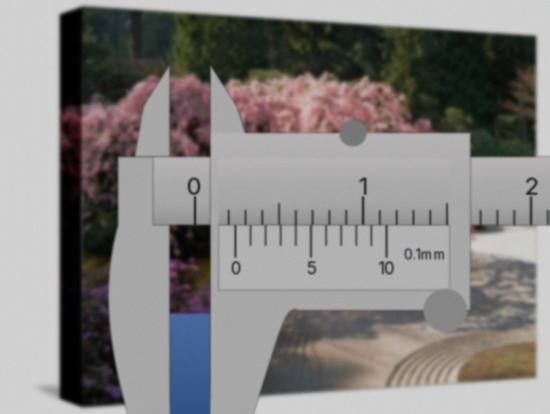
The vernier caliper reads 2.4 mm
